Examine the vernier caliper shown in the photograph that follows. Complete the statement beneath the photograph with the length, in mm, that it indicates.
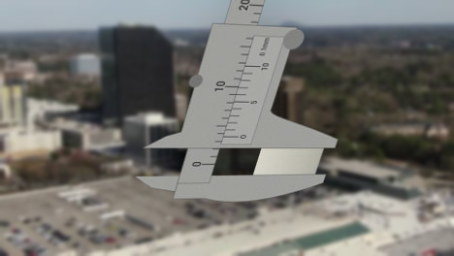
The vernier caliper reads 3.6 mm
